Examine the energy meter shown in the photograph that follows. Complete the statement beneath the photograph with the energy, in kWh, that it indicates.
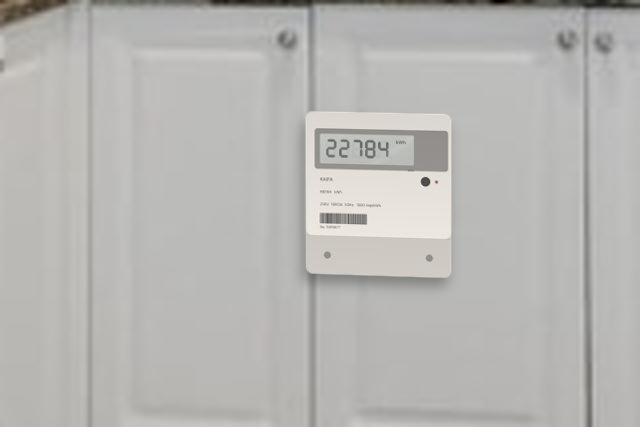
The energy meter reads 22784 kWh
